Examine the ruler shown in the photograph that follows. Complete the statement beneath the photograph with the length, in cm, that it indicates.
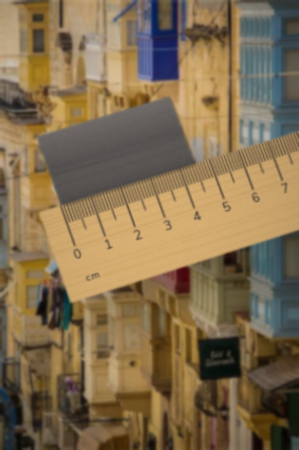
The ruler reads 4.5 cm
